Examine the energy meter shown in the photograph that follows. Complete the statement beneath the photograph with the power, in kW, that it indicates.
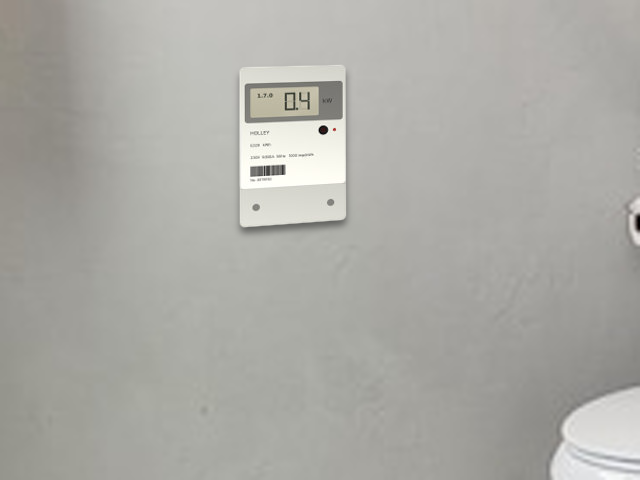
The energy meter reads 0.4 kW
